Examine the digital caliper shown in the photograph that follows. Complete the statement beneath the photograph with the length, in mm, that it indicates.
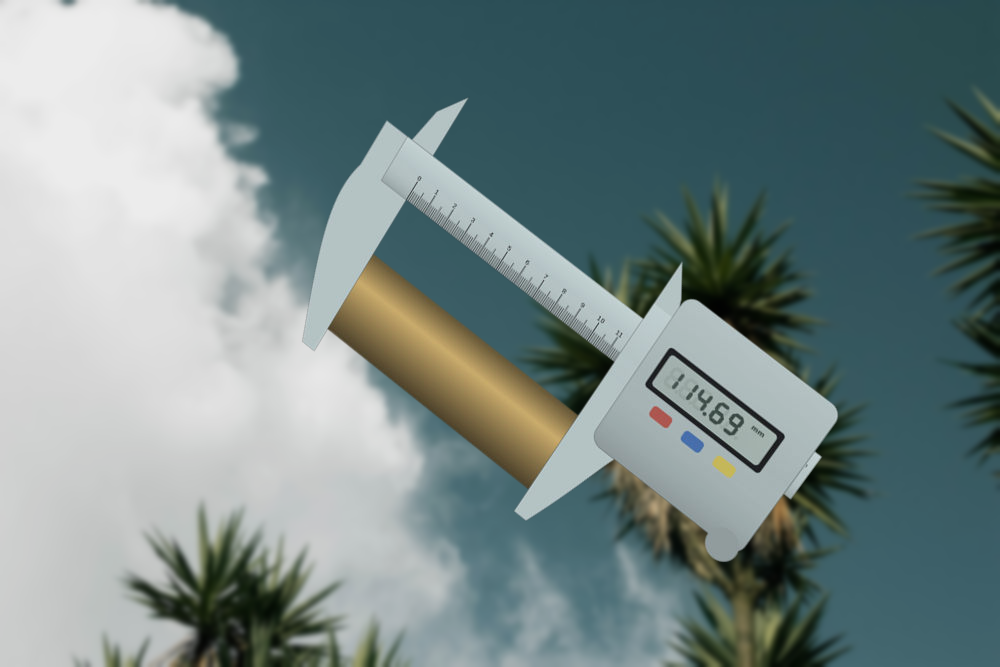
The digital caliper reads 114.69 mm
